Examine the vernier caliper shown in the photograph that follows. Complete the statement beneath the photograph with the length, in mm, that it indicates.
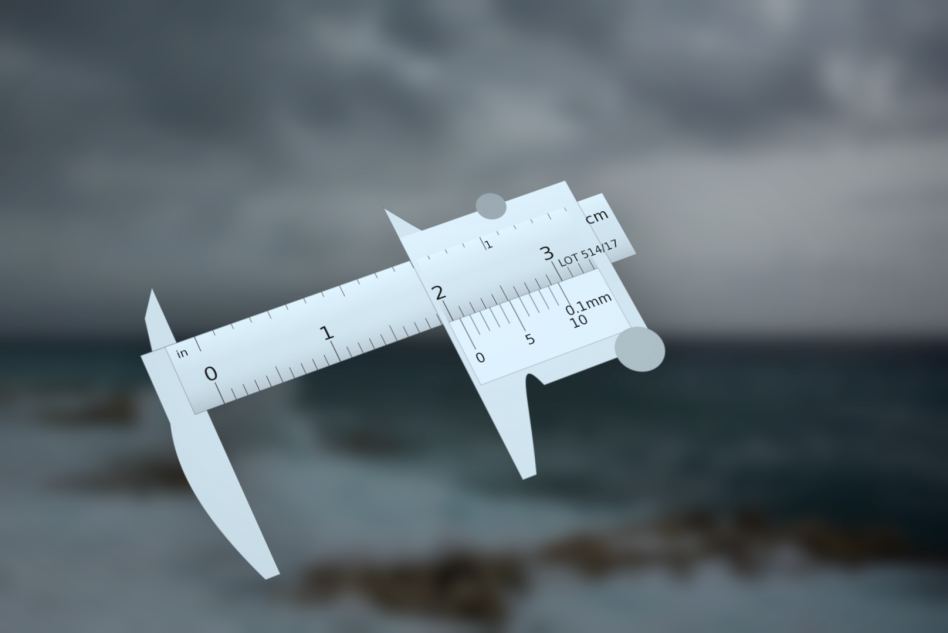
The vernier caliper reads 20.6 mm
